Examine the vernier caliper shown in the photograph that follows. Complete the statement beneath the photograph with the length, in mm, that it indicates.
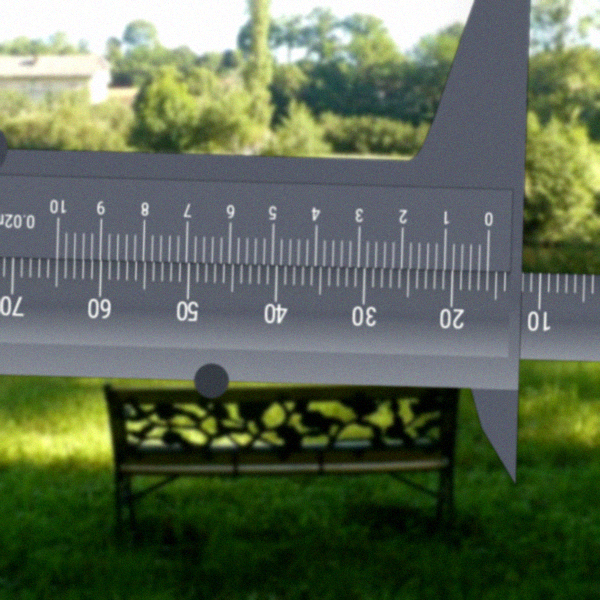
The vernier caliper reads 16.0 mm
